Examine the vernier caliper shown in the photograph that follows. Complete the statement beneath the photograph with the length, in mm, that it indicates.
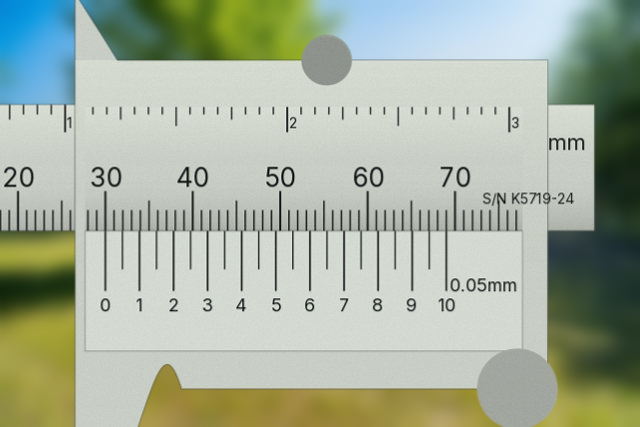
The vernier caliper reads 30.0 mm
